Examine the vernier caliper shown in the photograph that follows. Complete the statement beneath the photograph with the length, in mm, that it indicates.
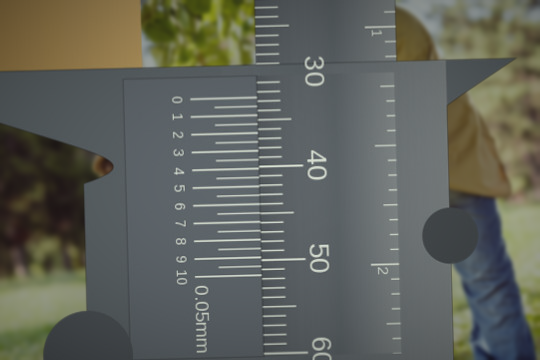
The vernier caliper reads 32.6 mm
